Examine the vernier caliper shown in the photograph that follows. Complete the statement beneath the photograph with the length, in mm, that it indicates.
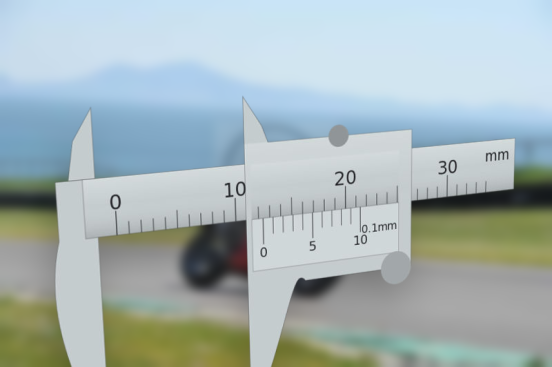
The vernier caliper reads 12.4 mm
